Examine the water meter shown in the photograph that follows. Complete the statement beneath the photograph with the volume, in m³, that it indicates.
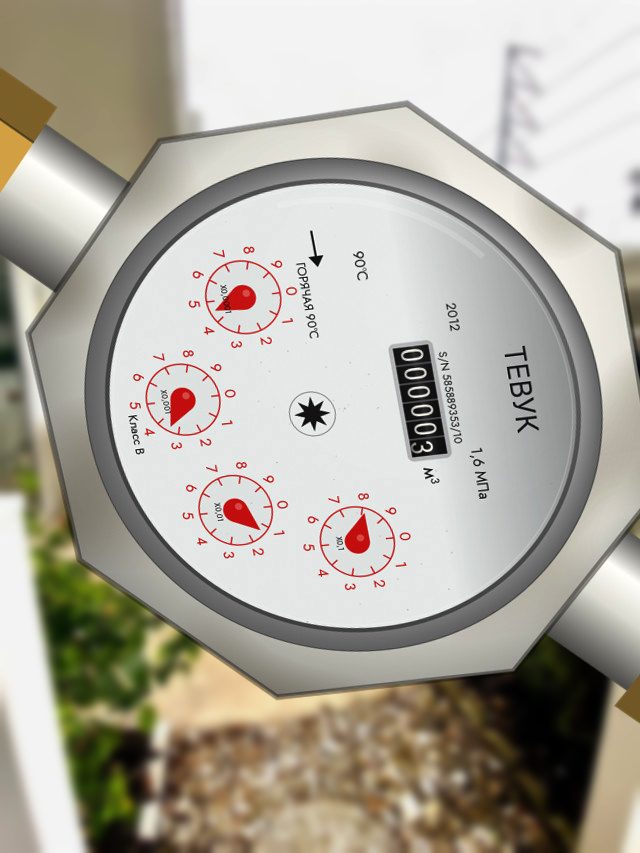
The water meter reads 2.8134 m³
